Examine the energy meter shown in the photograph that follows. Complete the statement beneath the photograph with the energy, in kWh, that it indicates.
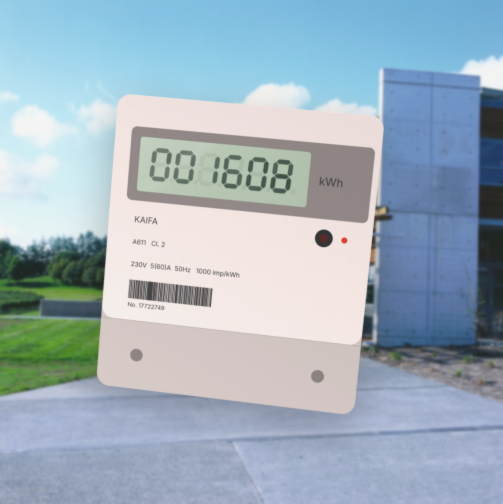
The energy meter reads 1608 kWh
